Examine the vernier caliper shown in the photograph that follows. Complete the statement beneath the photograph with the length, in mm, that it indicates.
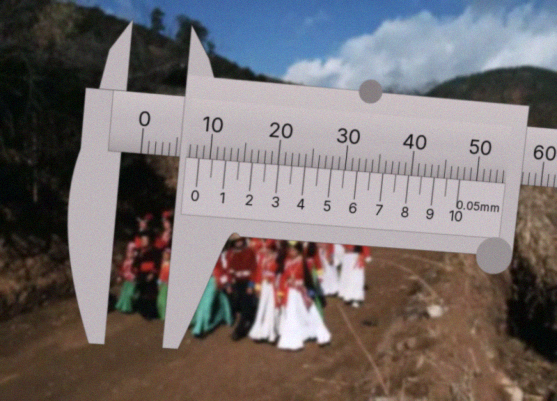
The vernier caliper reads 8.4 mm
